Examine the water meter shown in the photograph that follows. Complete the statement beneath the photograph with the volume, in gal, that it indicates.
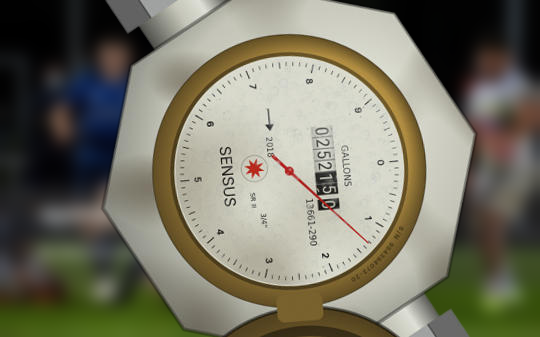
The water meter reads 252151.3 gal
